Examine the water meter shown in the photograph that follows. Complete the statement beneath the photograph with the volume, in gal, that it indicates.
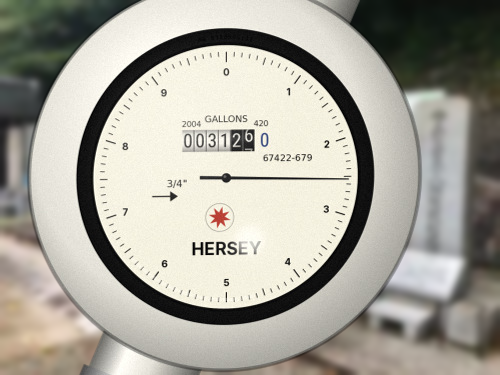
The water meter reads 31262.5 gal
